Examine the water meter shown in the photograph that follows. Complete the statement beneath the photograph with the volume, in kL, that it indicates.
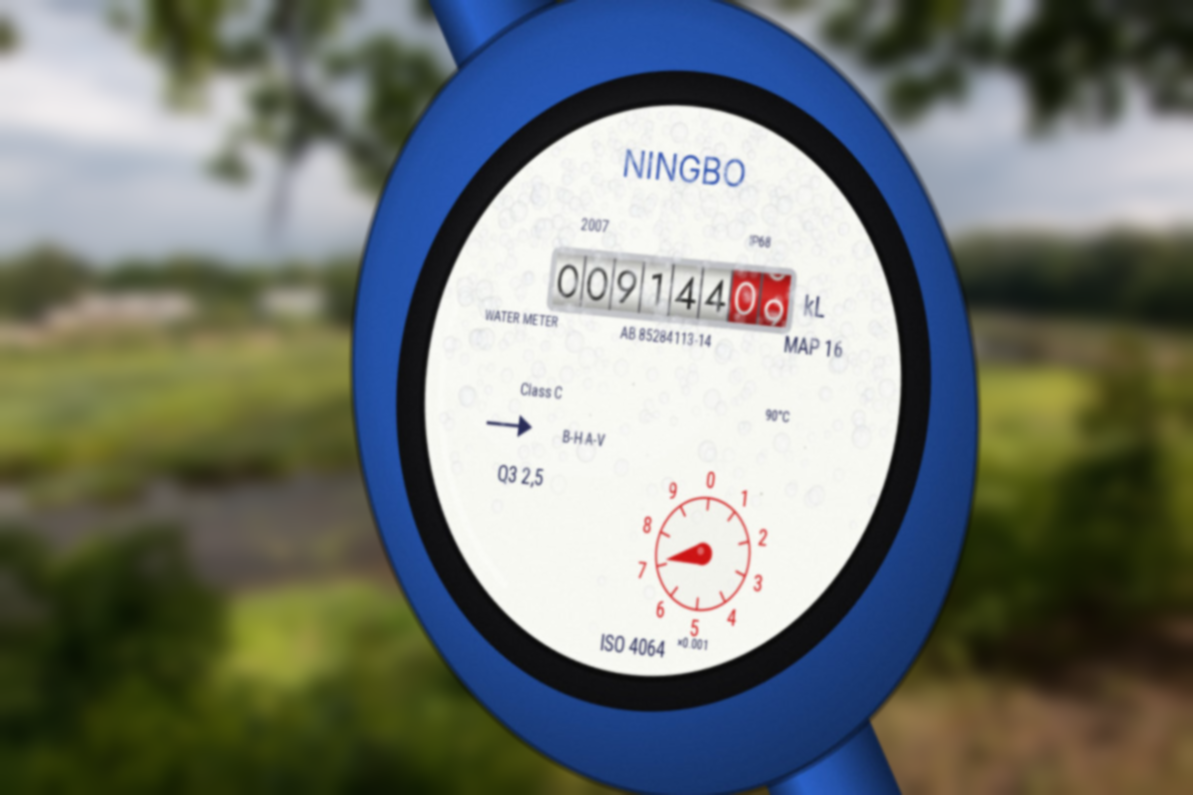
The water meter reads 9144.087 kL
